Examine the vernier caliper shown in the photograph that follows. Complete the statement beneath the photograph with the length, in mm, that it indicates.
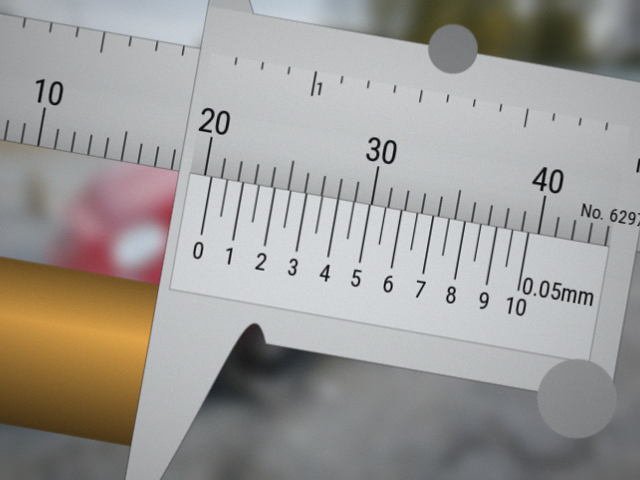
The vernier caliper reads 20.4 mm
